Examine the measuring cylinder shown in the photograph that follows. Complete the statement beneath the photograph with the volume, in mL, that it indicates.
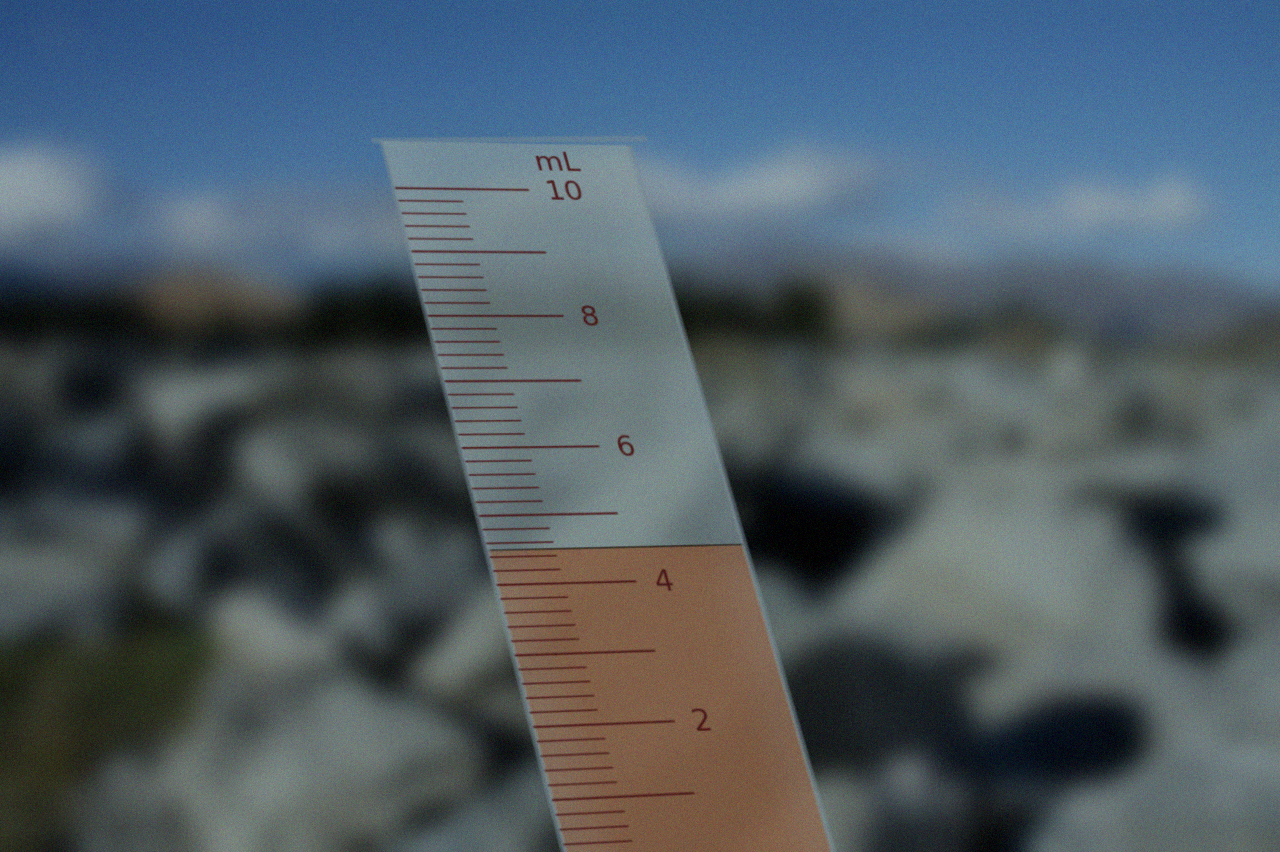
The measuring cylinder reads 4.5 mL
